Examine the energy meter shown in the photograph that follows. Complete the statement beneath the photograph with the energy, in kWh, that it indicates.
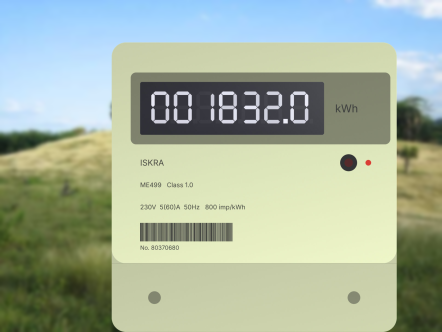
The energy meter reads 1832.0 kWh
